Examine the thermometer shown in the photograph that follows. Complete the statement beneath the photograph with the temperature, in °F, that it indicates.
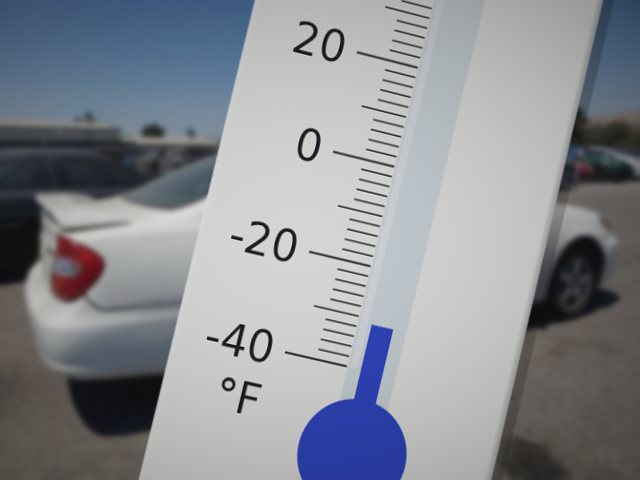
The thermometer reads -31 °F
